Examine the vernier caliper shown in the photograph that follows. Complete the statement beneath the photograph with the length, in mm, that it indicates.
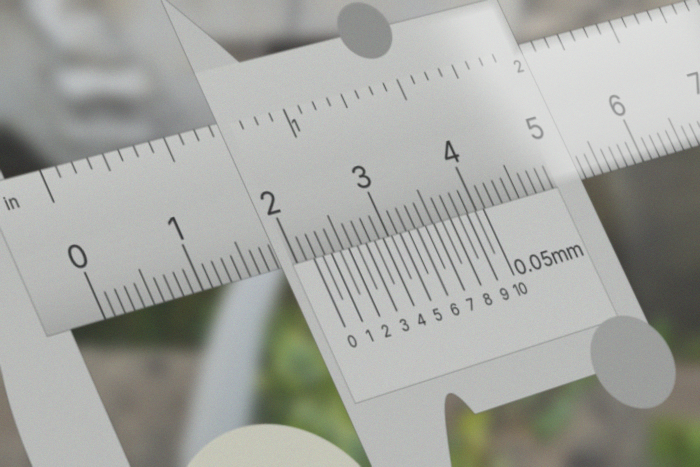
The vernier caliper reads 21.8 mm
